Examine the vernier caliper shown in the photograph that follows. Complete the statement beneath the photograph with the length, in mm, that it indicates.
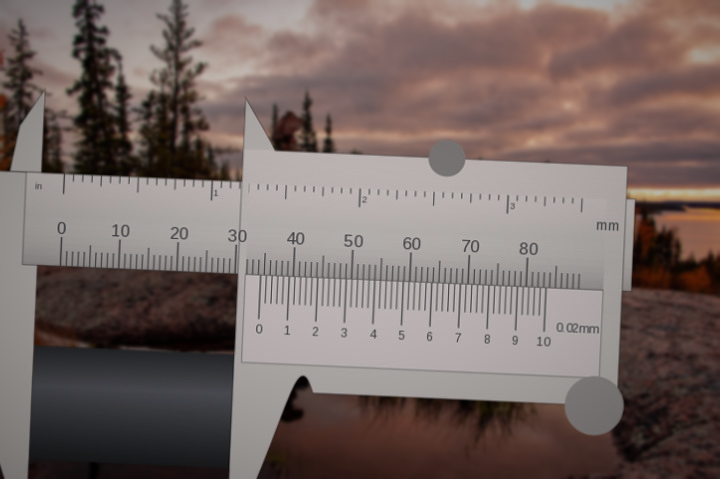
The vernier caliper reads 34.4 mm
